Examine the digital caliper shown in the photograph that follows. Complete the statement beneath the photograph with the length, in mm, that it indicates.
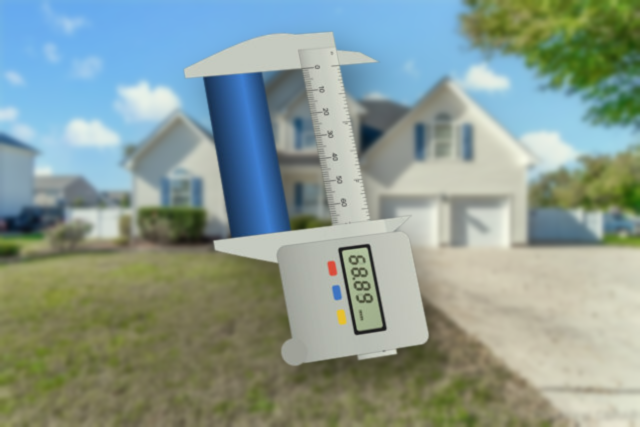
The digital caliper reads 68.89 mm
